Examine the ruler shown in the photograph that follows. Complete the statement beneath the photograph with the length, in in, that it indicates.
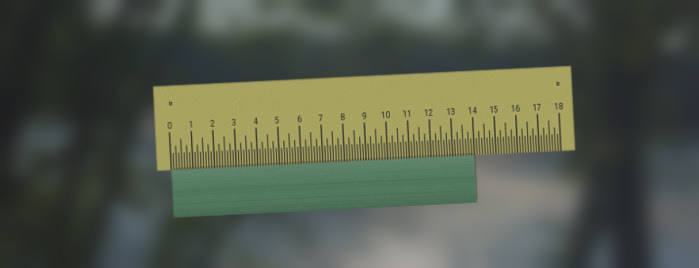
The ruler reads 14 in
